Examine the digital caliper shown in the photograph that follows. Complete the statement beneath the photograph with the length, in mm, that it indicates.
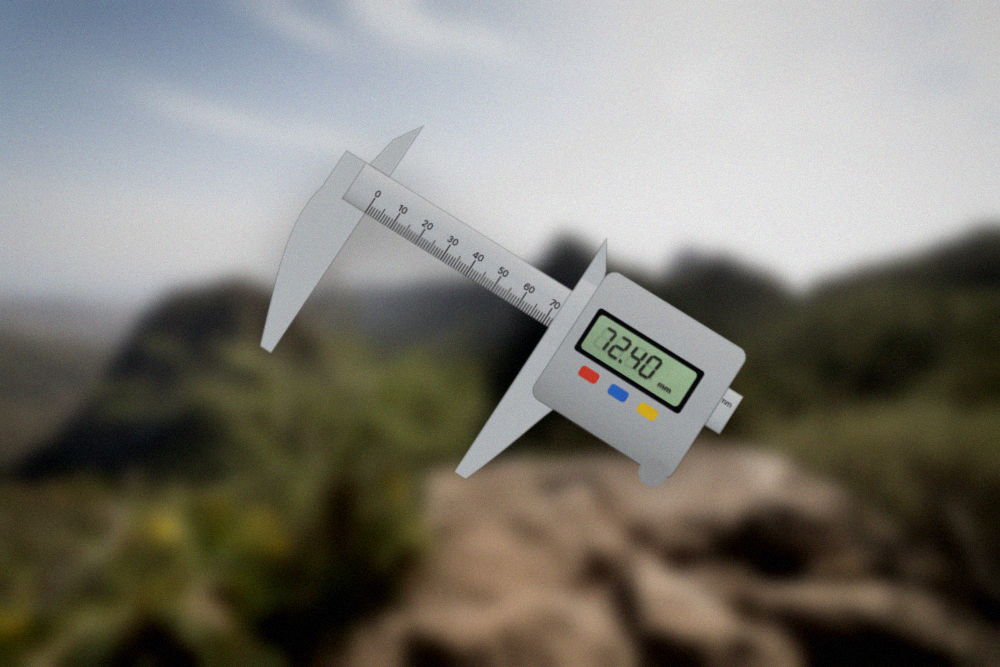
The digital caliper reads 72.40 mm
